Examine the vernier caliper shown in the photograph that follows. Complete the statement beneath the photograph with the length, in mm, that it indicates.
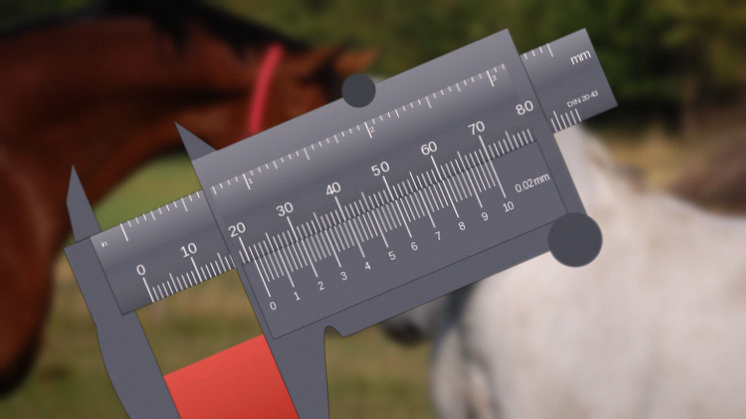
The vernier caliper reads 21.0 mm
